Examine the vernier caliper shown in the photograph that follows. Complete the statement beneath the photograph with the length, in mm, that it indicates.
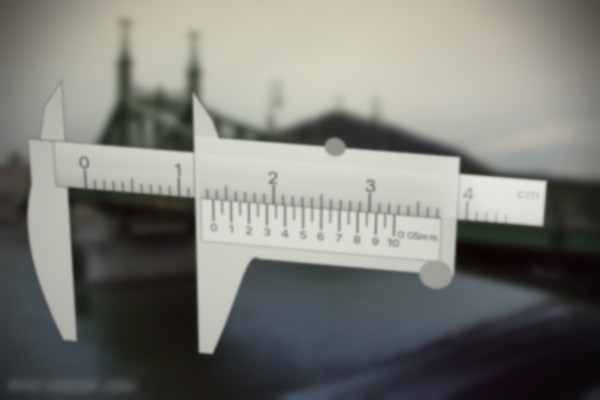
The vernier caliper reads 13.6 mm
